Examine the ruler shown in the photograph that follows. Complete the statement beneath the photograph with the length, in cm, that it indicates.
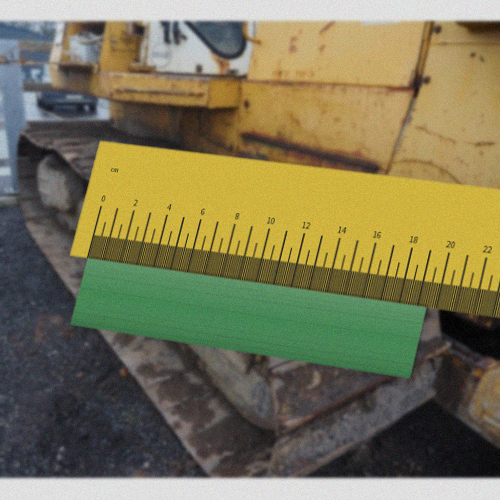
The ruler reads 19.5 cm
